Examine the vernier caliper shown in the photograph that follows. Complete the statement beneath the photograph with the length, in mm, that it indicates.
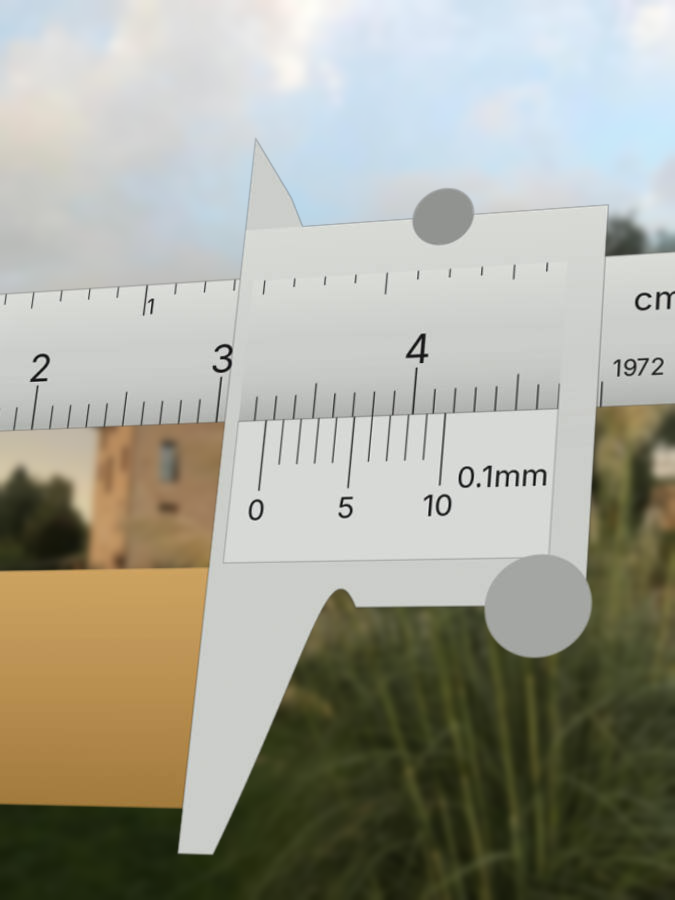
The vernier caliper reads 32.6 mm
